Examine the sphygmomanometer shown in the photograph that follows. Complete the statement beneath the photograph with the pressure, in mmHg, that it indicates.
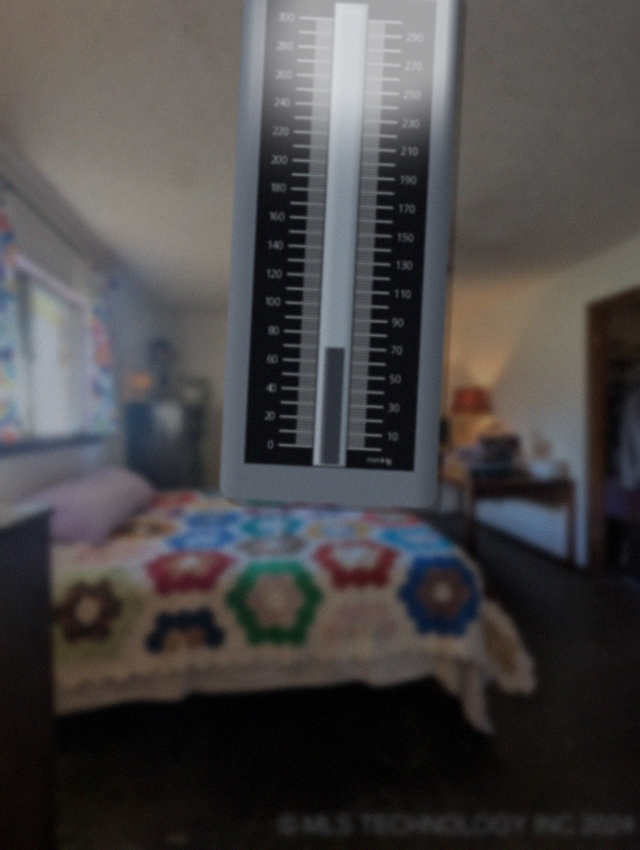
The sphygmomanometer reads 70 mmHg
